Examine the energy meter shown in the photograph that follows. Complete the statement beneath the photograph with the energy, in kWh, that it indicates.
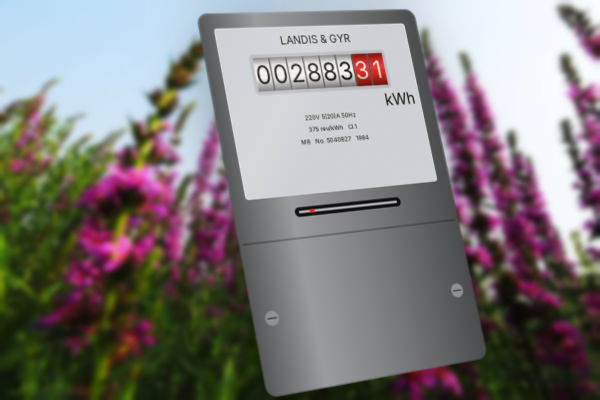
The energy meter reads 2883.31 kWh
